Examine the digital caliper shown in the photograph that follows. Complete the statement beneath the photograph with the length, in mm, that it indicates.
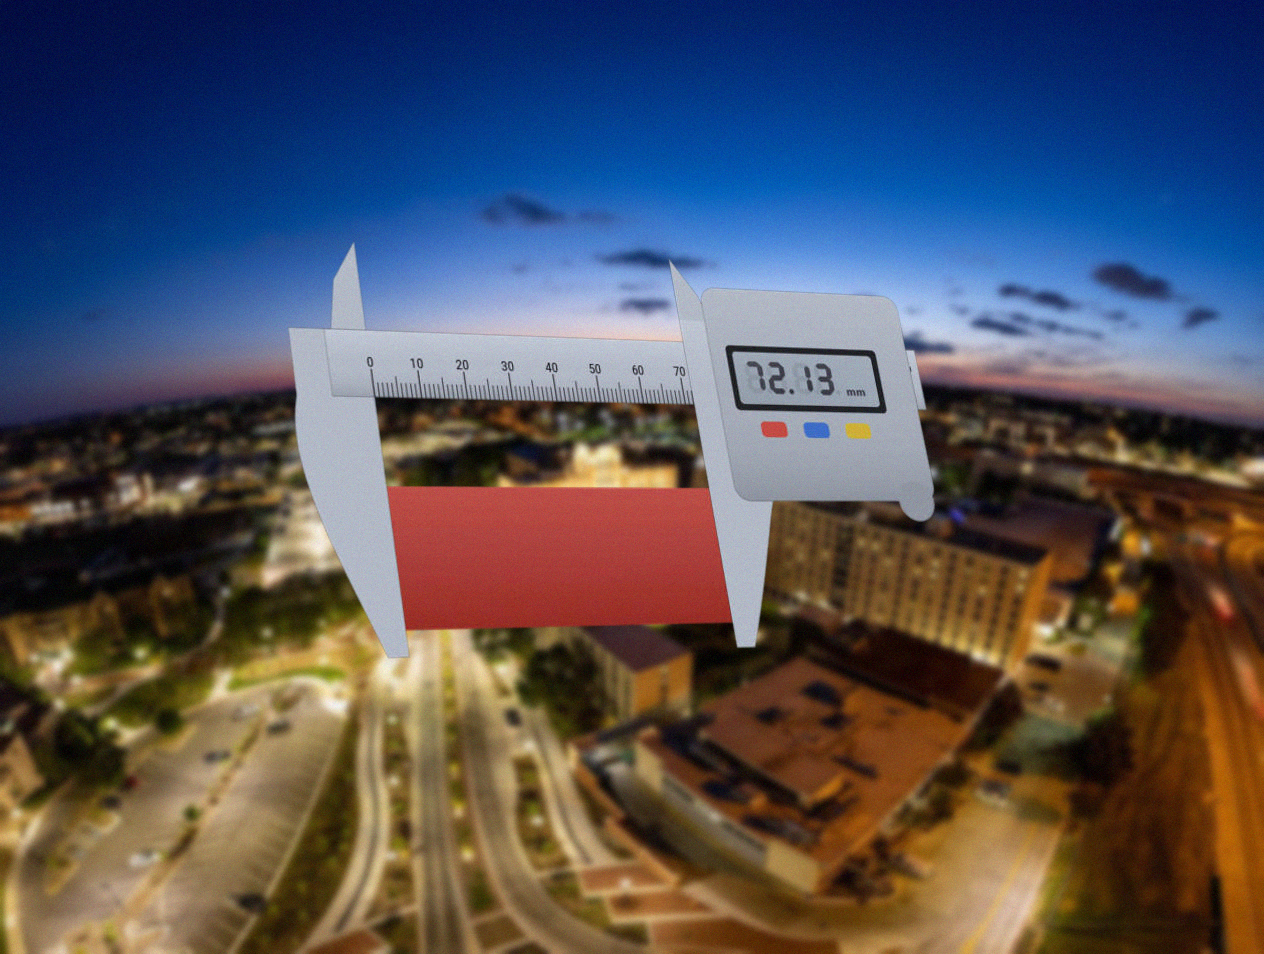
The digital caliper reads 72.13 mm
